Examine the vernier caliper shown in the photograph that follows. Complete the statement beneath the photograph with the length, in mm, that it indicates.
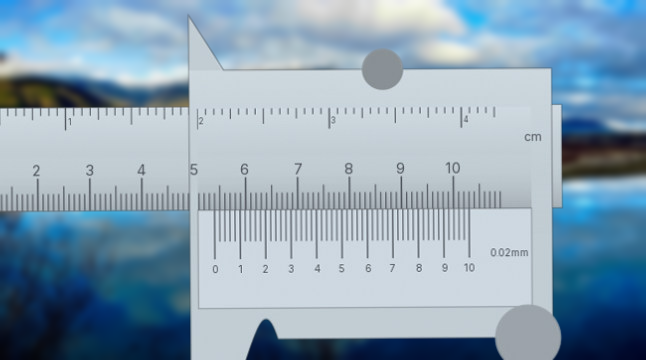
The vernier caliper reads 54.0 mm
